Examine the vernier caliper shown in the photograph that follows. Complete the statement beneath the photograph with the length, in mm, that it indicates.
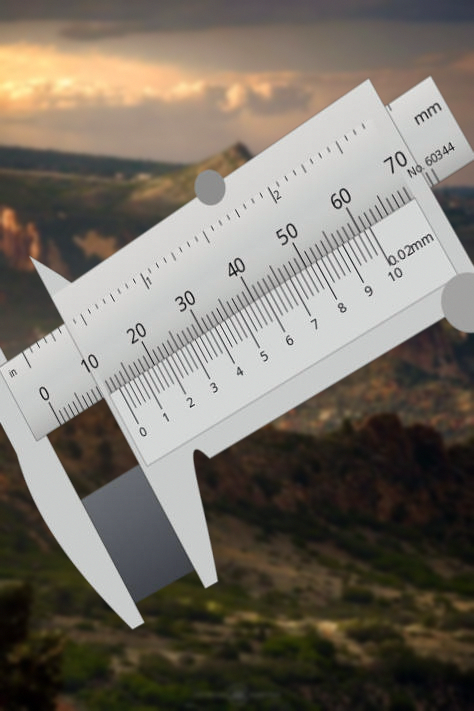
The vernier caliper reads 12.6 mm
